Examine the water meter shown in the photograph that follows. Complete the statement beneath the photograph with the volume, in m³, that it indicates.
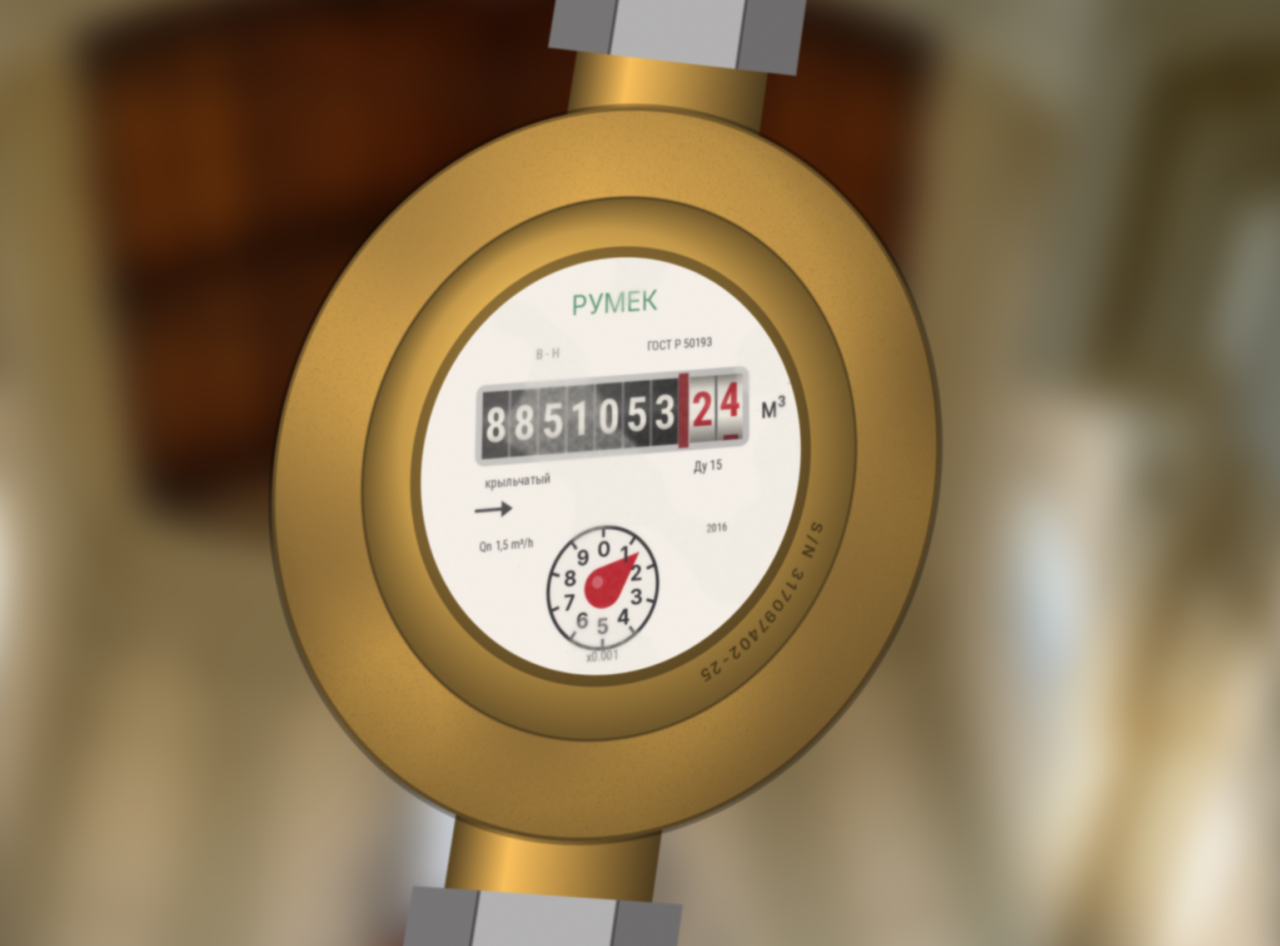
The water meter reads 8851053.241 m³
